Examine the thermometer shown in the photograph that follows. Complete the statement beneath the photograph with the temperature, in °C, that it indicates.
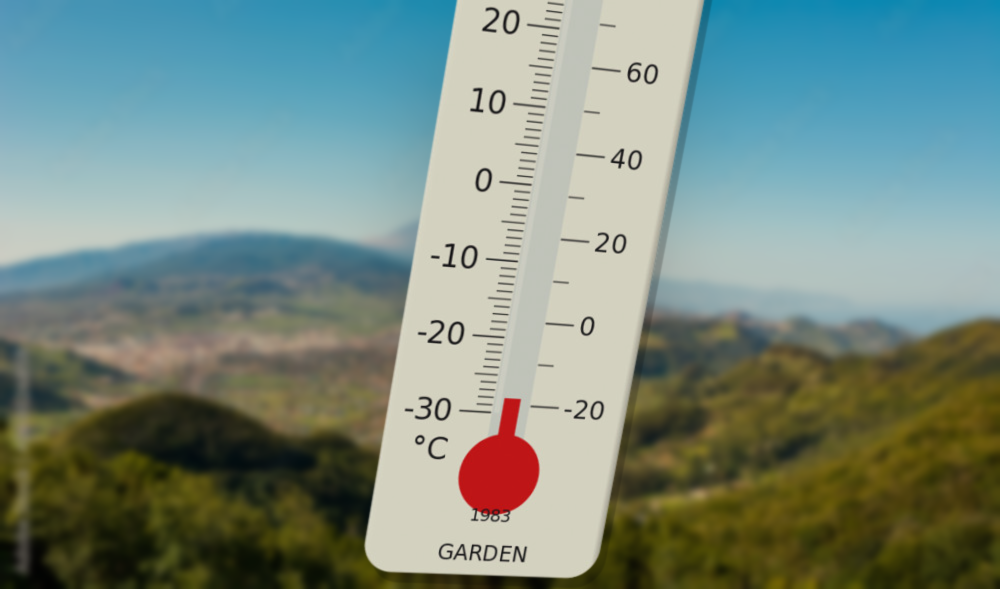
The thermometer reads -28 °C
